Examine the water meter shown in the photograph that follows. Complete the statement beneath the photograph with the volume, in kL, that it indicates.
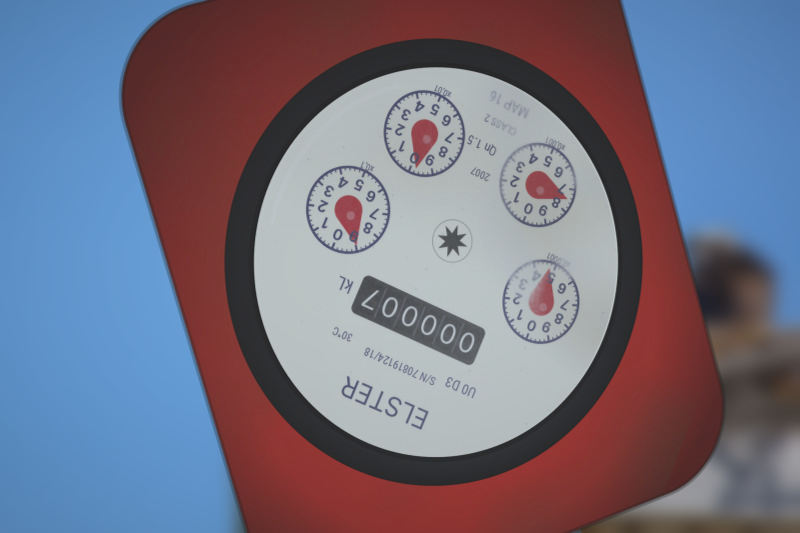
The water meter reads 7.8974 kL
